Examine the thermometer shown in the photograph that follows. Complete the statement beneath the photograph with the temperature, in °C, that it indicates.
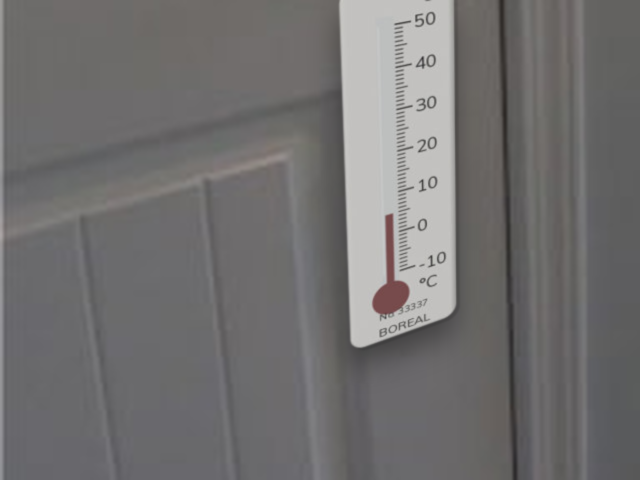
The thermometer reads 5 °C
